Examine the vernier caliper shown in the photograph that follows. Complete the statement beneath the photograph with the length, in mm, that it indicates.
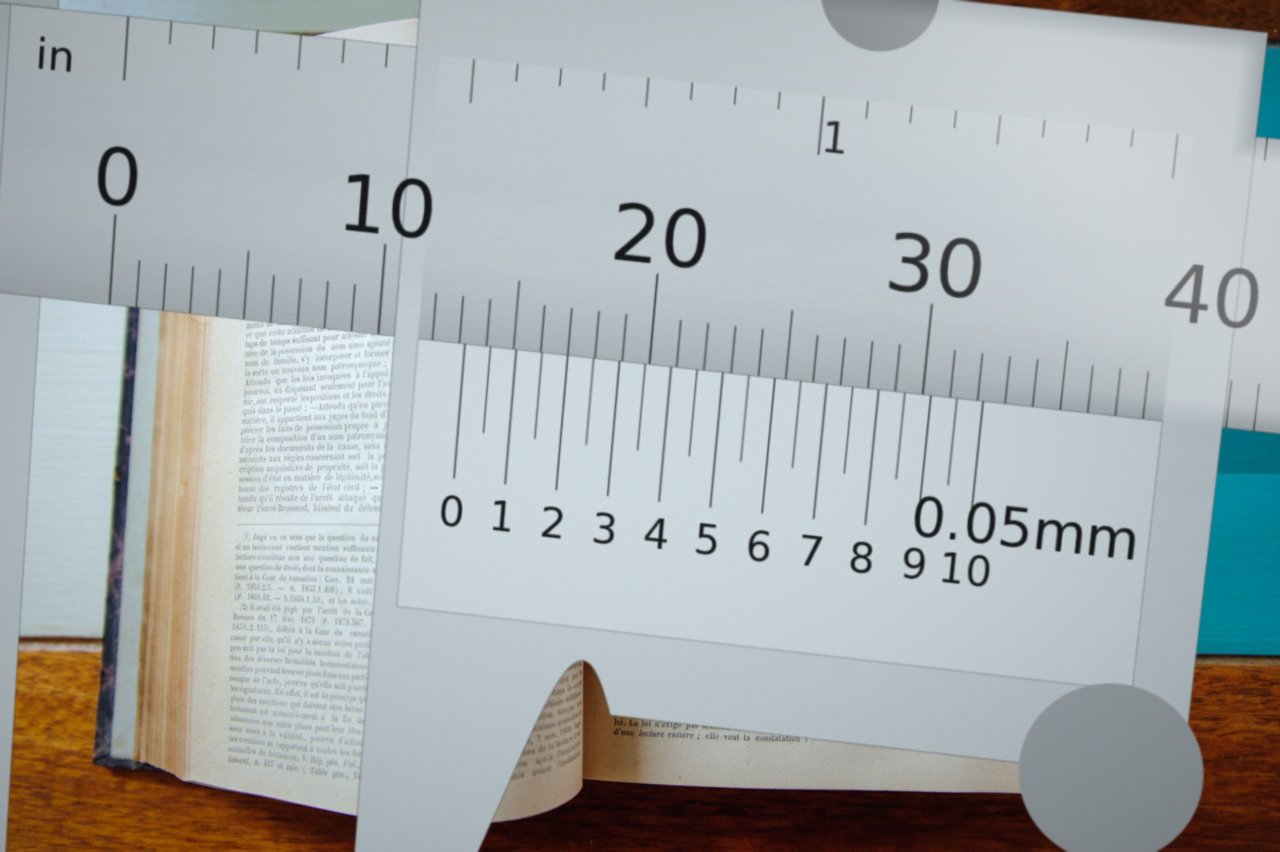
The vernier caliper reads 13.2 mm
